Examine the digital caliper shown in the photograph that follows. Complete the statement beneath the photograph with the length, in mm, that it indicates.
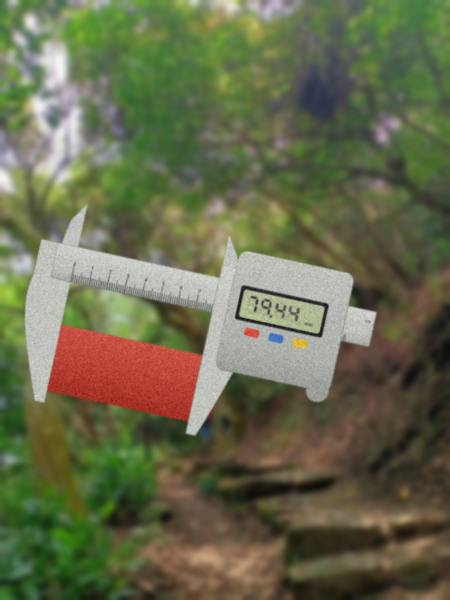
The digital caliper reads 79.44 mm
